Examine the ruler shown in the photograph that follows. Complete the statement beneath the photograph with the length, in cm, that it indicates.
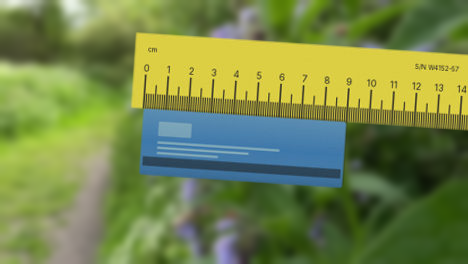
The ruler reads 9 cm
